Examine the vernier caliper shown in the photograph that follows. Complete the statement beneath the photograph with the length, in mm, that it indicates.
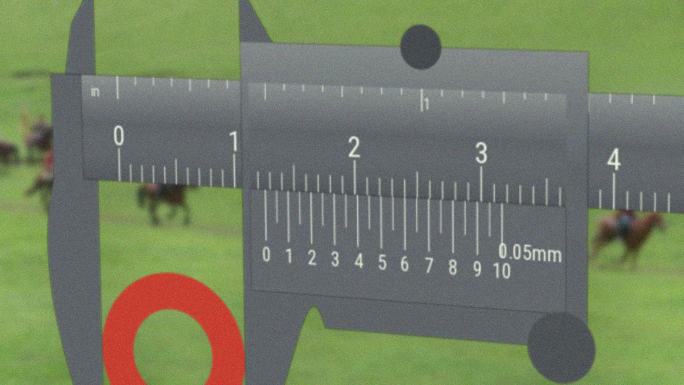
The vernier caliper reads 12.6 mm
